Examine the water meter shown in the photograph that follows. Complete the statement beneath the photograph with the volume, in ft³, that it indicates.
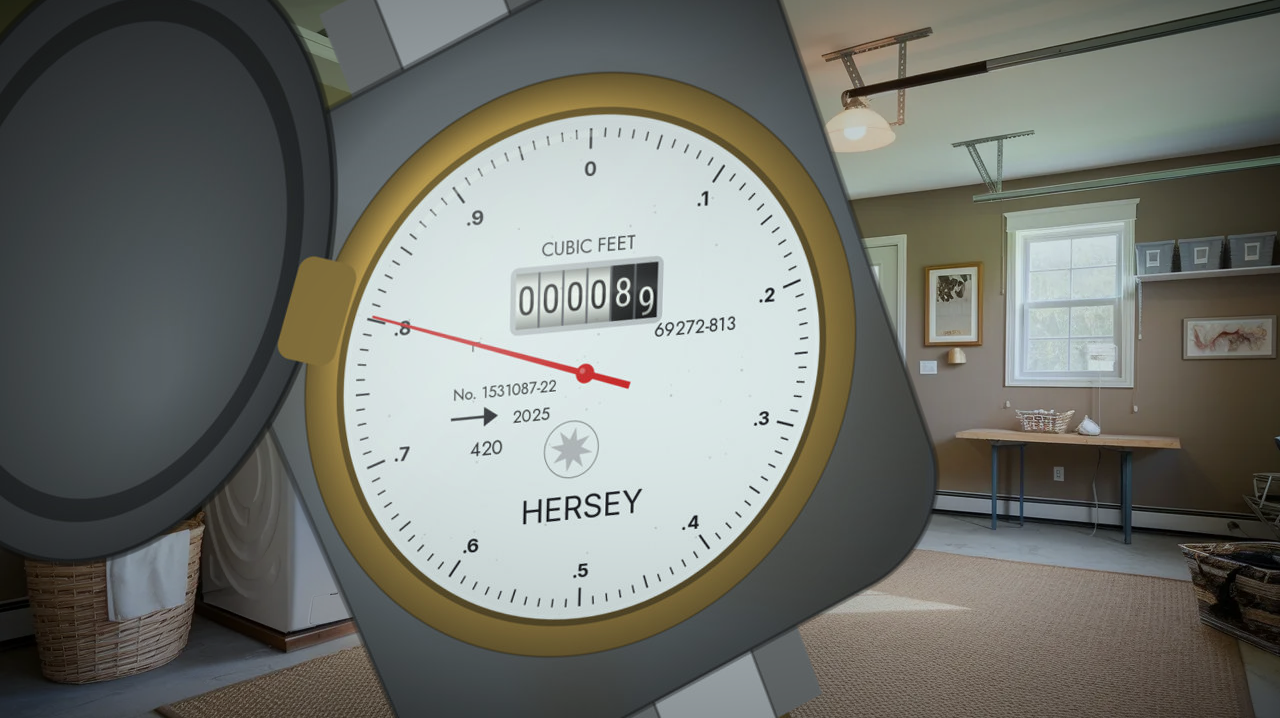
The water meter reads 88.80 ft³
